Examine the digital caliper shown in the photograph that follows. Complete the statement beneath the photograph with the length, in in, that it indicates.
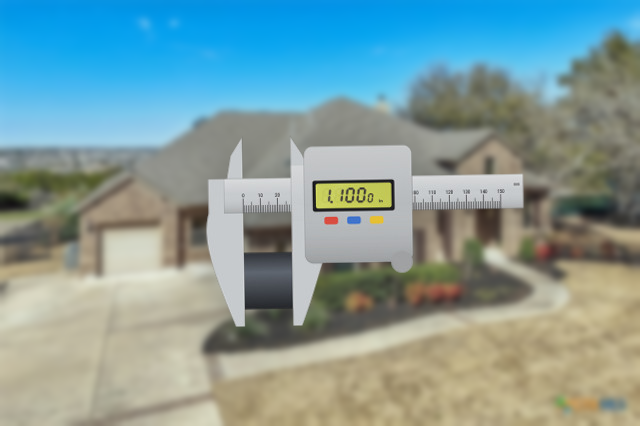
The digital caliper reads 1.1000 in
